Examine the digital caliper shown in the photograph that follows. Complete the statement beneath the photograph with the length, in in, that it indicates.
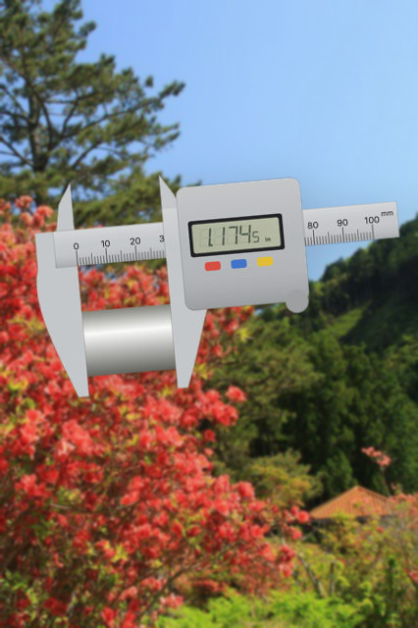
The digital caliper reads 1.1745 in
